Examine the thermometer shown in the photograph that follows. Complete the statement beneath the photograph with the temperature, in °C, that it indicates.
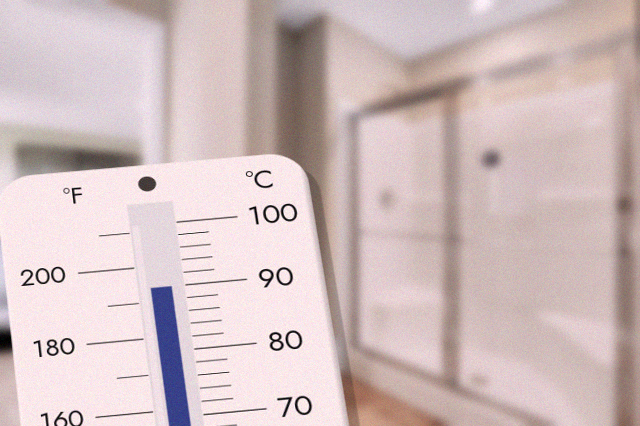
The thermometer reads 90 °C
